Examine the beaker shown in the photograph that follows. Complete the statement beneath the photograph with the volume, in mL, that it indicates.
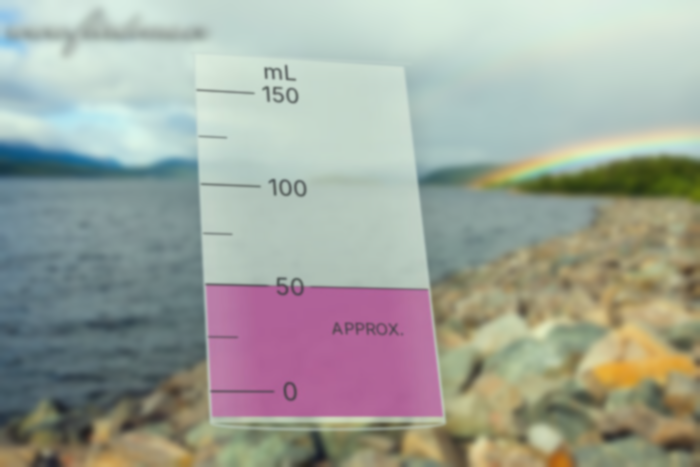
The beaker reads 50 mL
